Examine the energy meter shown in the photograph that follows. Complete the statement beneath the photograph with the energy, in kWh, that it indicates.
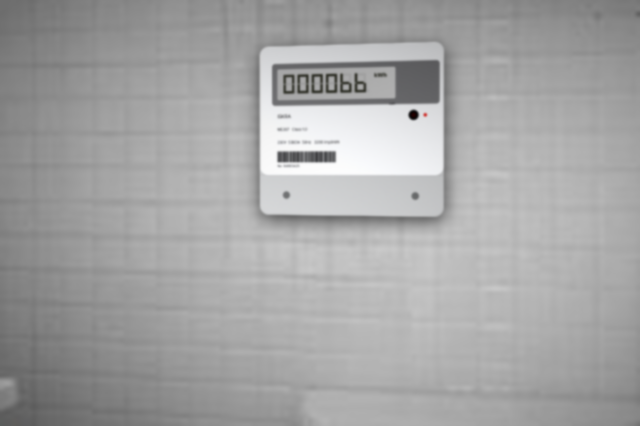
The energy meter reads 66 kWh
